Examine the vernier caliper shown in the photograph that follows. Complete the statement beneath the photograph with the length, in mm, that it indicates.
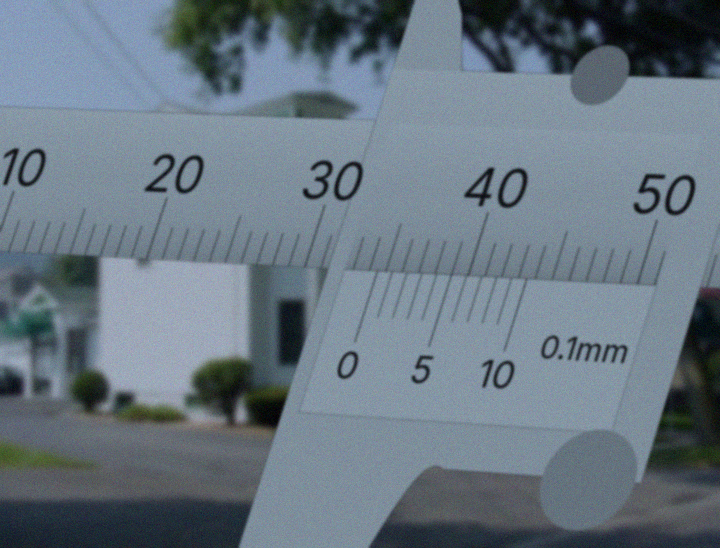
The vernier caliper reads 34.5 mm
